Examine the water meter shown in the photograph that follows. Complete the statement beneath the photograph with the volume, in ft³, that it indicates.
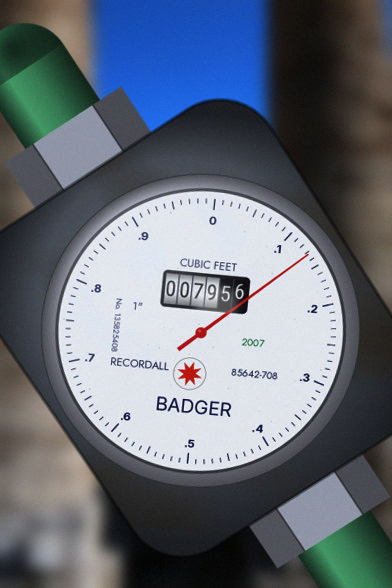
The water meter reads 7956.13 ft³
